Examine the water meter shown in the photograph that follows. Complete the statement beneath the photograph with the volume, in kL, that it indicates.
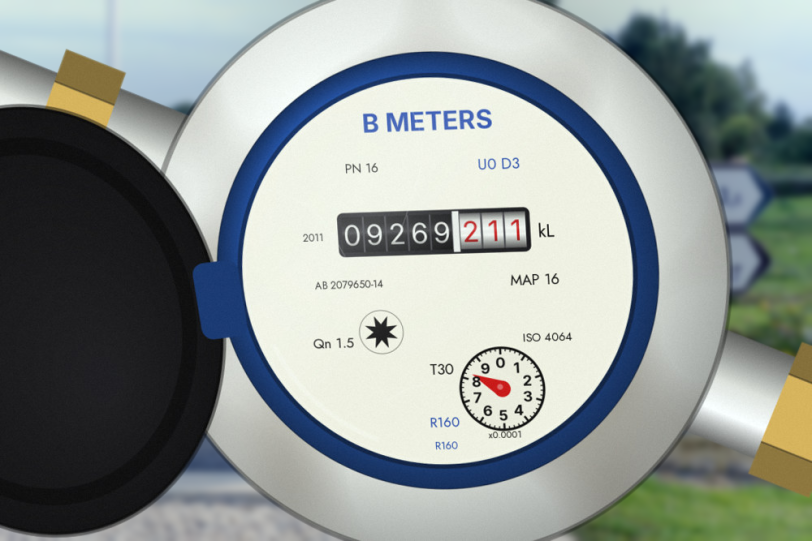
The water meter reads 9269.2118 kL
